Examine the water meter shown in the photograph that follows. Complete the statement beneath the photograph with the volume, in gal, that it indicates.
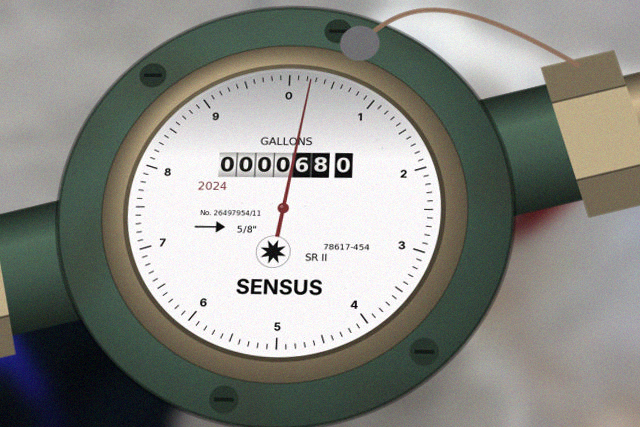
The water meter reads 680.2 gal
